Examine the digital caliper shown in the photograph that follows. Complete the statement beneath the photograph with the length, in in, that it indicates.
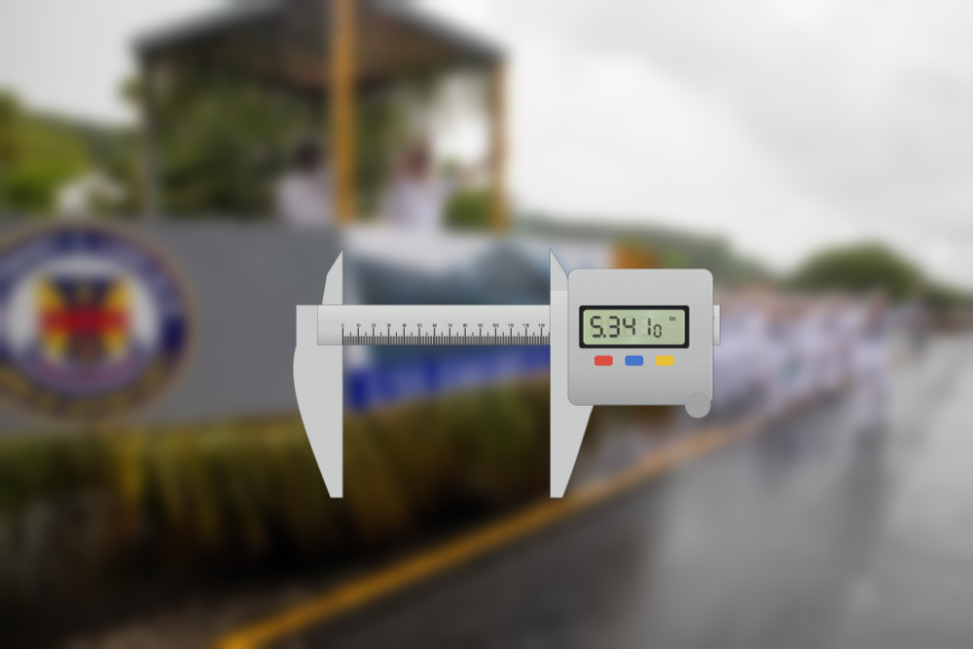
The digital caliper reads 5.3410 in
